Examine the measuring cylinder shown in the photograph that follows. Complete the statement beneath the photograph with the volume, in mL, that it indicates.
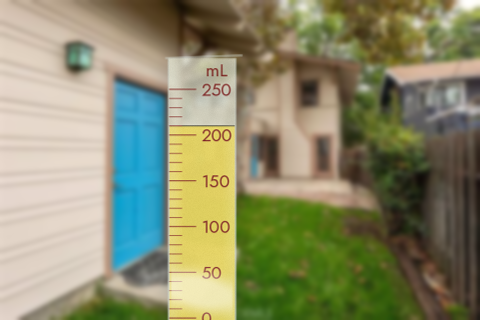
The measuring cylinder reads 210 mL
